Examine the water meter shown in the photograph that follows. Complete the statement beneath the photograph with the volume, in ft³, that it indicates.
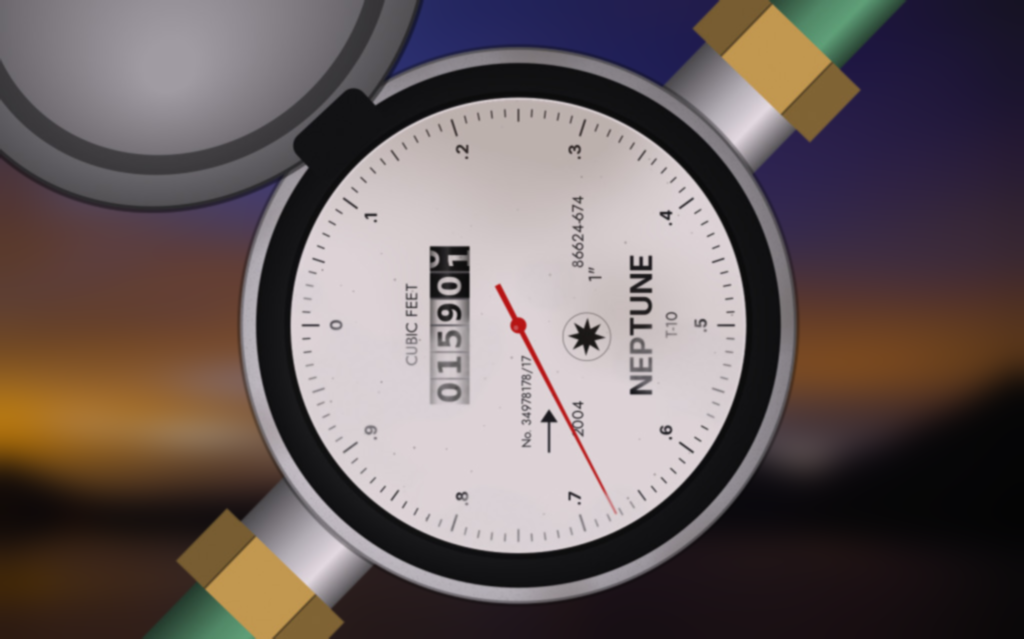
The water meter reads 15900.67 ft³
